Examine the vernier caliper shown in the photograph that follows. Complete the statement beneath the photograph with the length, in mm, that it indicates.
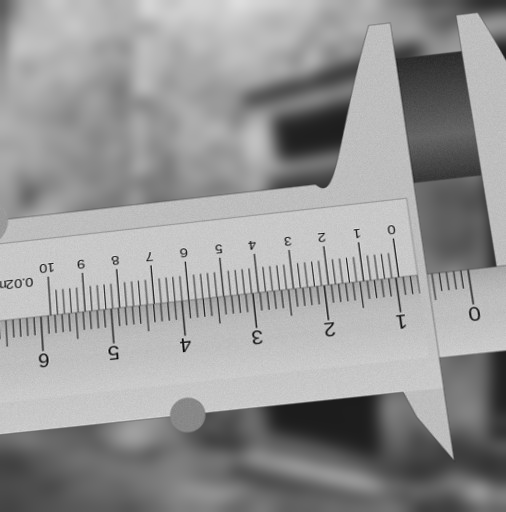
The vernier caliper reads 9.6 mm
